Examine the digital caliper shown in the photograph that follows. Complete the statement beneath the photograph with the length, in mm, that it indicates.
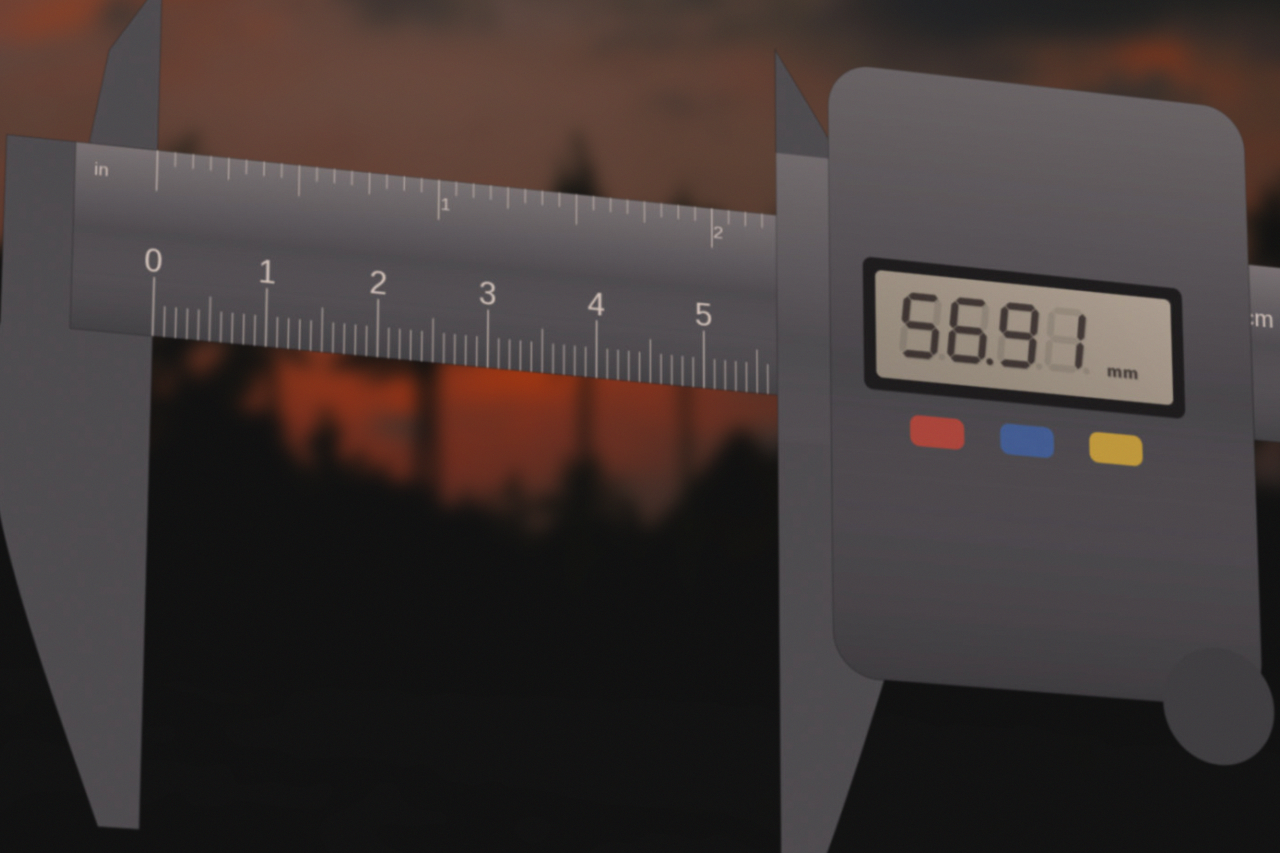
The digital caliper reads 56.91 mm
